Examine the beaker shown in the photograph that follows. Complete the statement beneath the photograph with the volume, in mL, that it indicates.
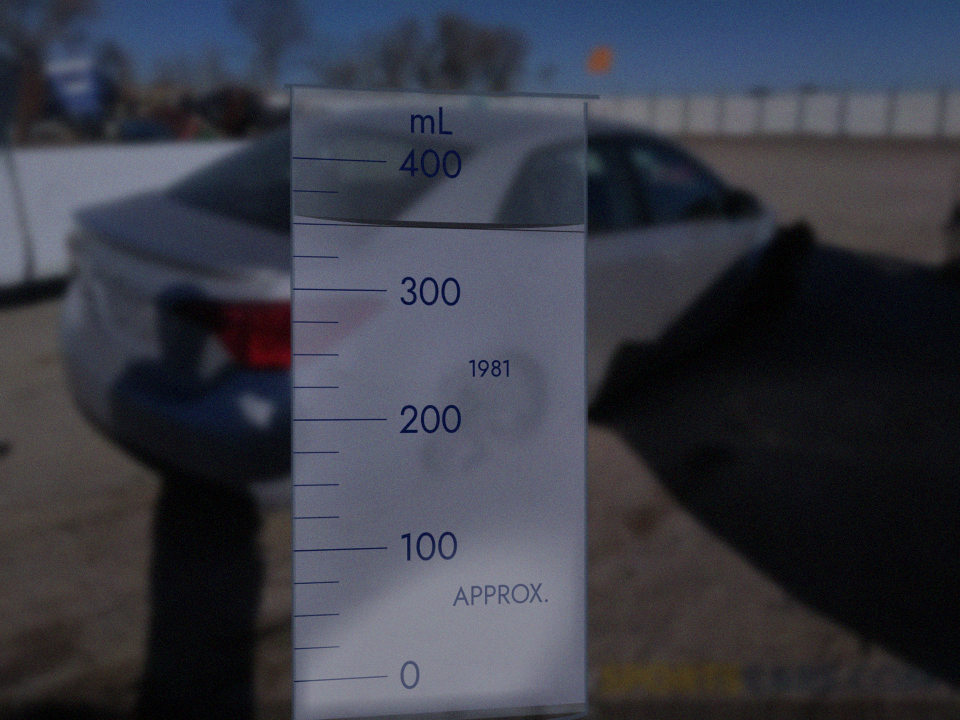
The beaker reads 350 mL
